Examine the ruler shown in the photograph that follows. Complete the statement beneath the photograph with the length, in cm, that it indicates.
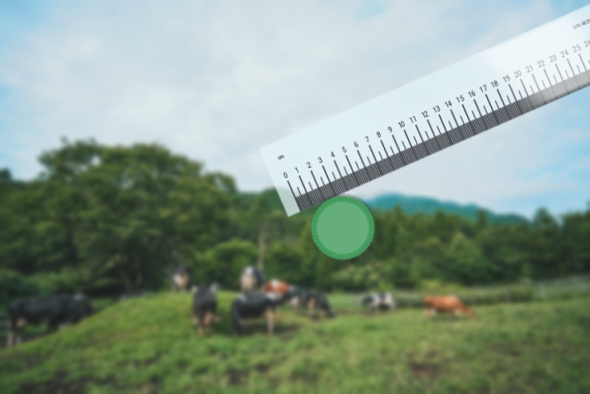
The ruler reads 5 cm
